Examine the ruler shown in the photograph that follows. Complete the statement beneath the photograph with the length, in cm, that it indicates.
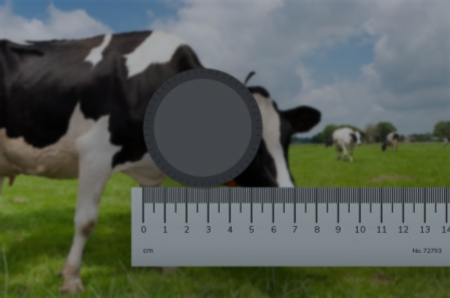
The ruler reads 5.5 cm
